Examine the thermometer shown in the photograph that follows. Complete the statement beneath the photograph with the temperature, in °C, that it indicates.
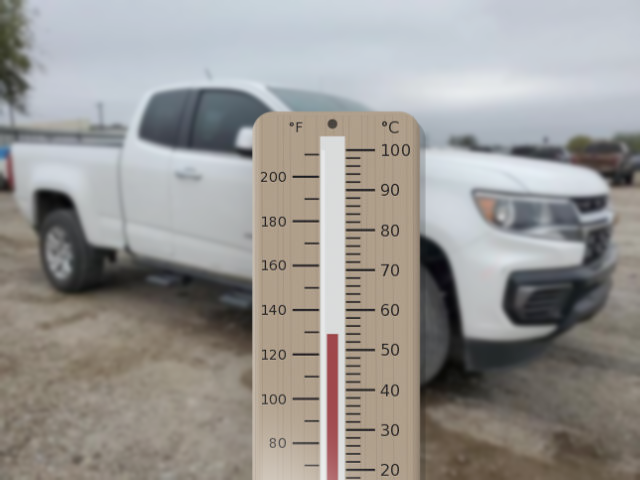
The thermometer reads 54 °C
